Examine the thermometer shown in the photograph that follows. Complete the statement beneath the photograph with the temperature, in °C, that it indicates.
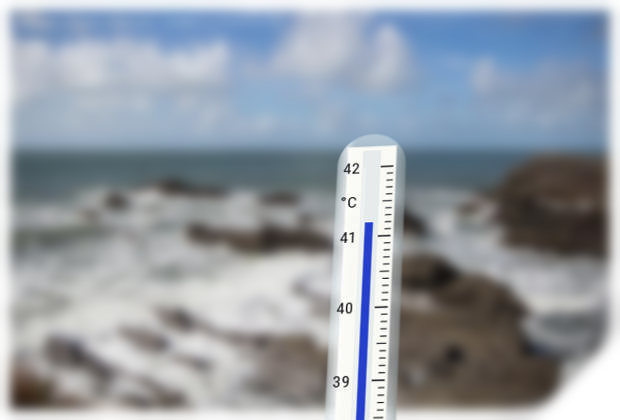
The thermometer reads 41.2 °C
